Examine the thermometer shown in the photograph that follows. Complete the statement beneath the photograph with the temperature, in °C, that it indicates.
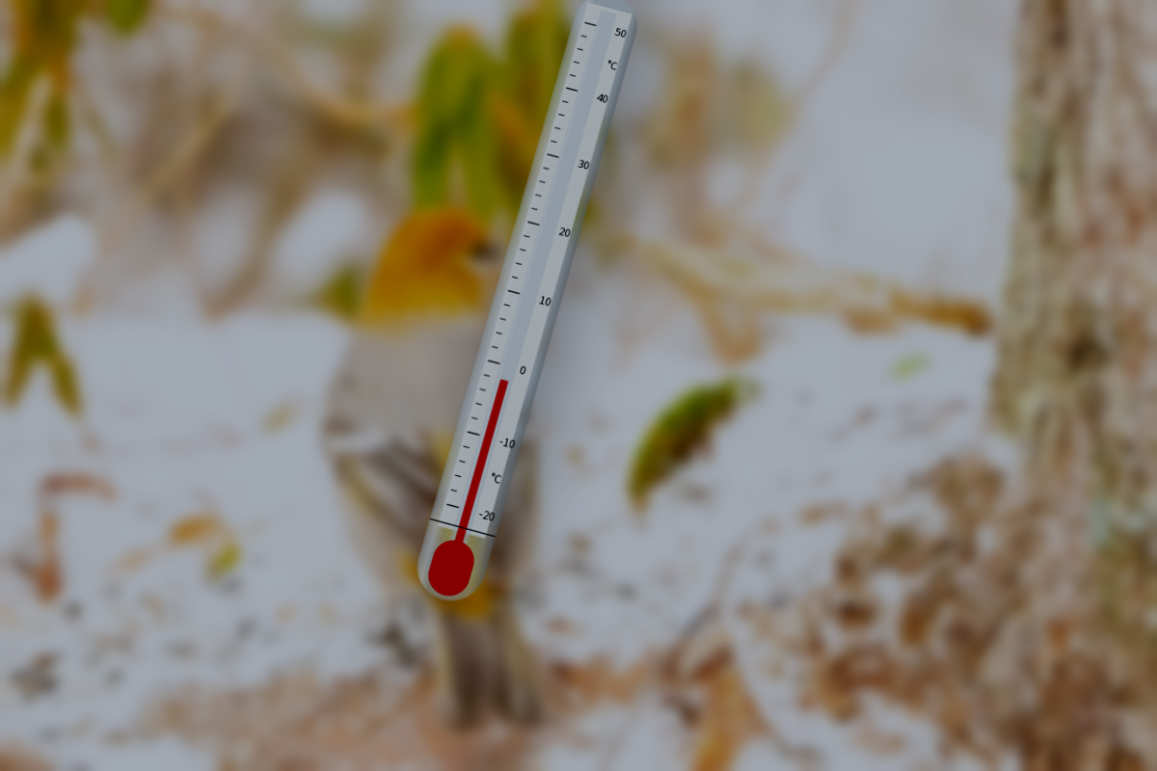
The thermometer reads -2 °C
